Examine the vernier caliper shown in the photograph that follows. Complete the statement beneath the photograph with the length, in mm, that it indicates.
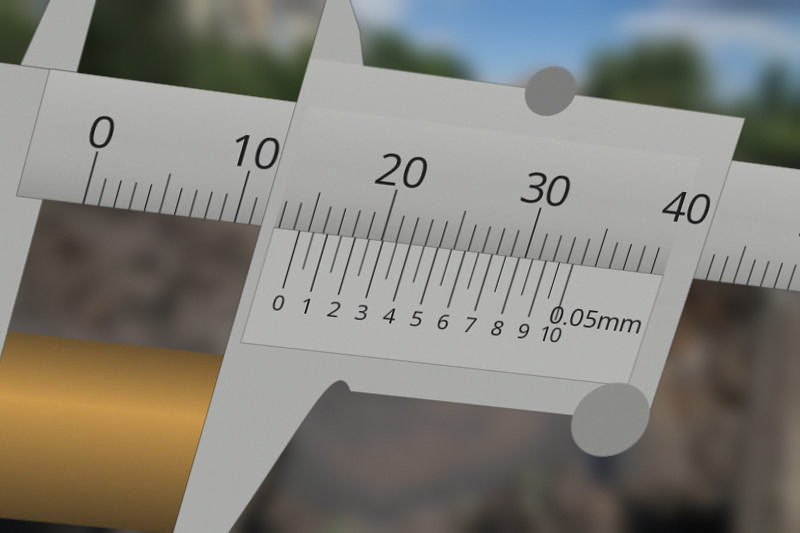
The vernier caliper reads 14.4 mm
